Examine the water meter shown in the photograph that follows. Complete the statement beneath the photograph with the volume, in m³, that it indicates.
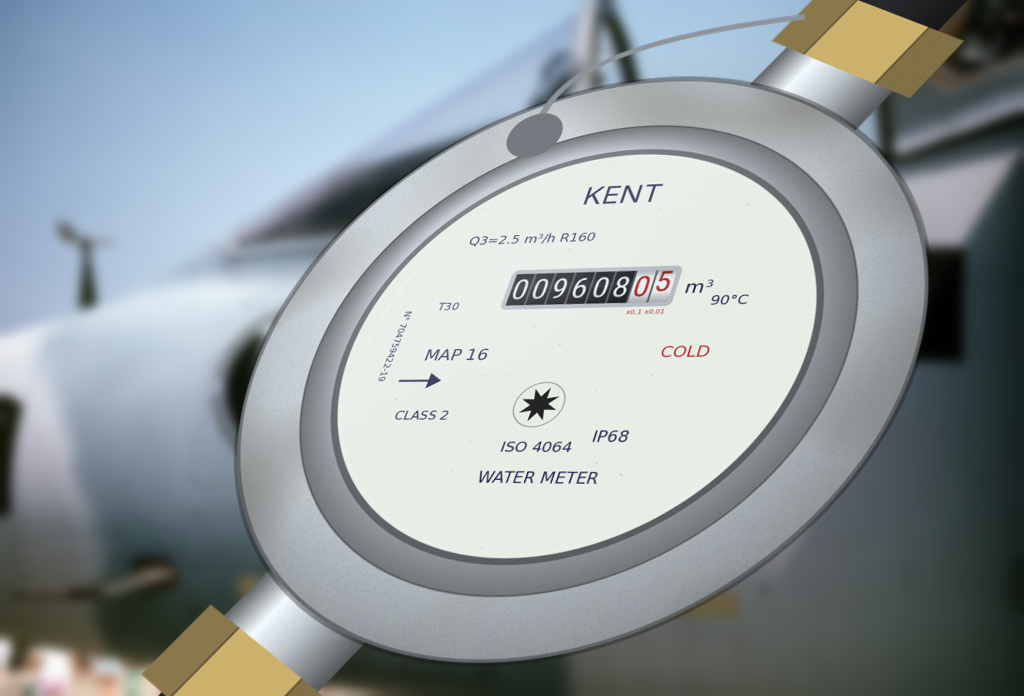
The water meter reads 9608.05 m³
